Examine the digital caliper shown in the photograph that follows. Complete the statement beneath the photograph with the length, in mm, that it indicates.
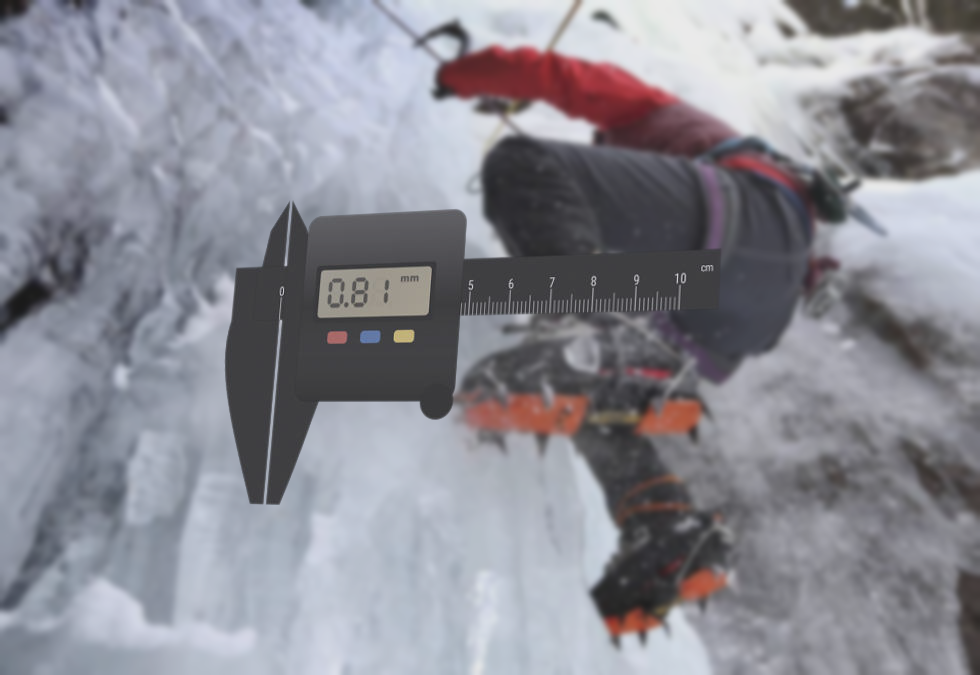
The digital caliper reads 0.81 mm
